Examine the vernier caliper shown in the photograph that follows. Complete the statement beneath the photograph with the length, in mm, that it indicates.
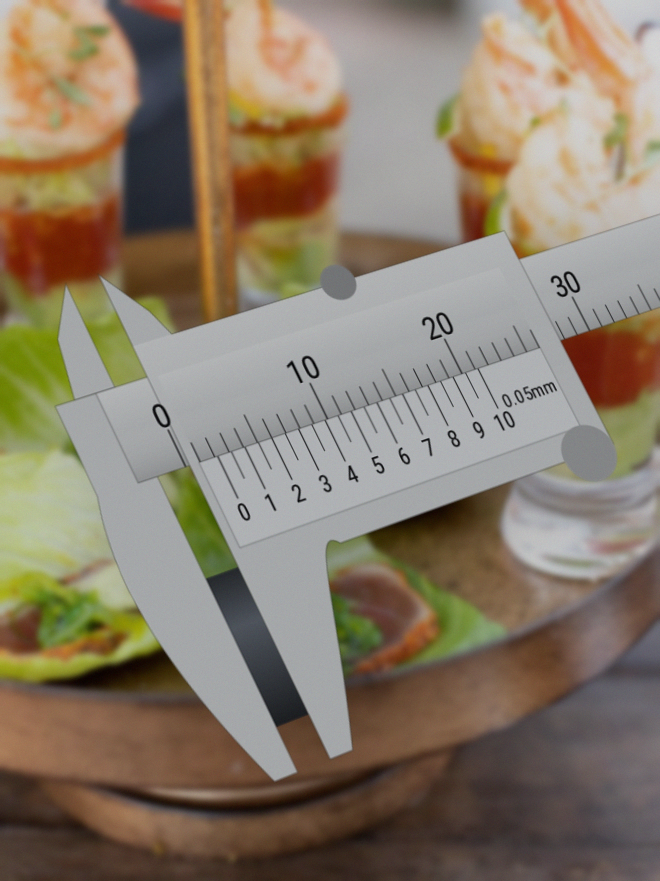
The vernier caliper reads 2.2 mm
